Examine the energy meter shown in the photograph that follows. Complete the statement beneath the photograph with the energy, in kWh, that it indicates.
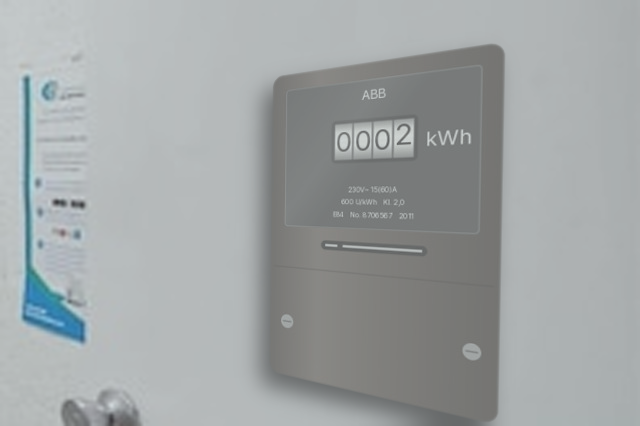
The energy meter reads 2 kWh
